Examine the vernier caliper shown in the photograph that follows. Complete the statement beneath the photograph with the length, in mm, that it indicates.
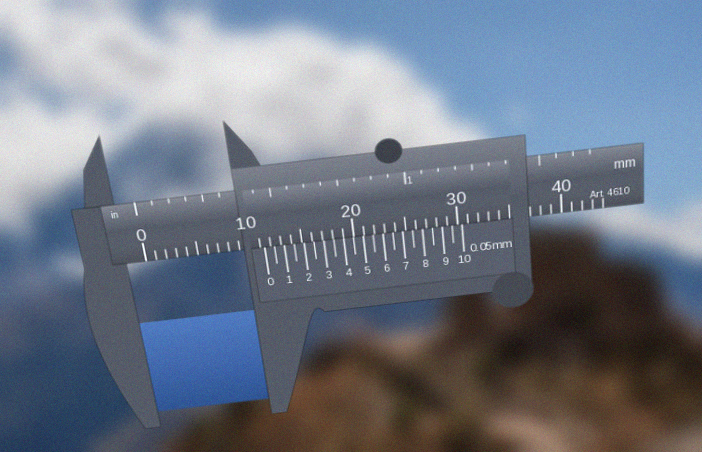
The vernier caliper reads 11.4 mm
